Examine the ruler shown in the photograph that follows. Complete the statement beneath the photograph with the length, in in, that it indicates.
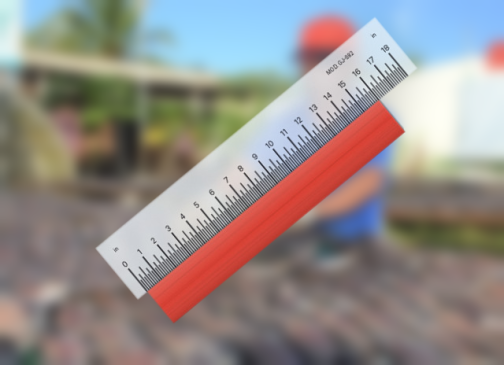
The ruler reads 16 in
